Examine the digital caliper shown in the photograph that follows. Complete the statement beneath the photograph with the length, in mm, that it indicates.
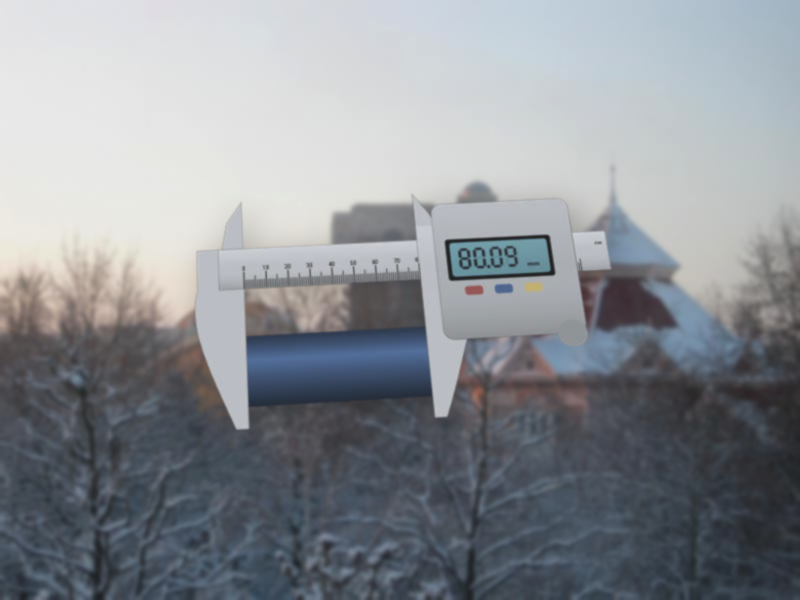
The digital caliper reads 80.09 mm
